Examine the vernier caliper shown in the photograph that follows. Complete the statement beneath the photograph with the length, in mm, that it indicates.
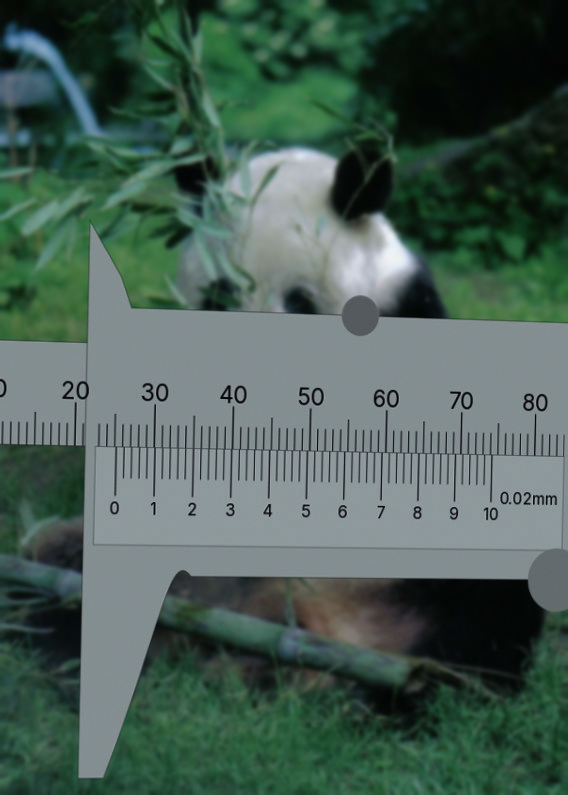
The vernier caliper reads 25.2 mm
